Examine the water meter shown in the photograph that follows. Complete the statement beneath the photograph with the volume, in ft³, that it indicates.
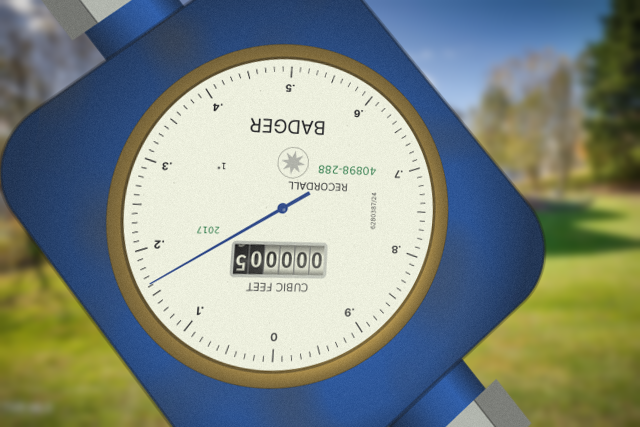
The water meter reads 5.16 ft³
